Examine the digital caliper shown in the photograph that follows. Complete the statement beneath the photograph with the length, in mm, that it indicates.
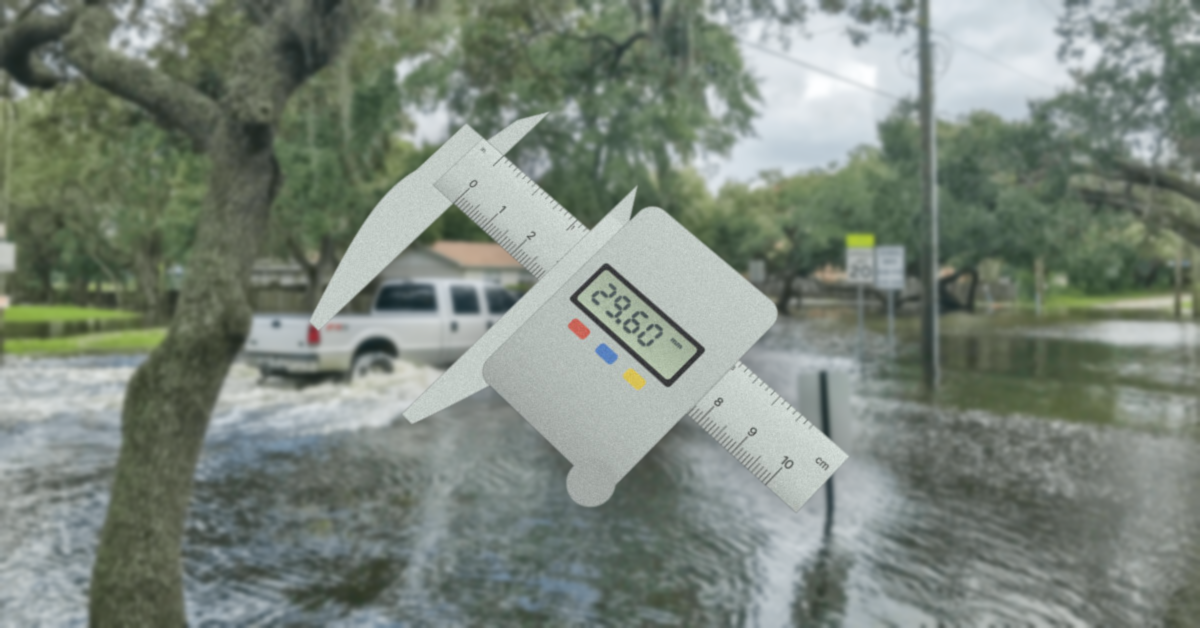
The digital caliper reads 29.60 mm
